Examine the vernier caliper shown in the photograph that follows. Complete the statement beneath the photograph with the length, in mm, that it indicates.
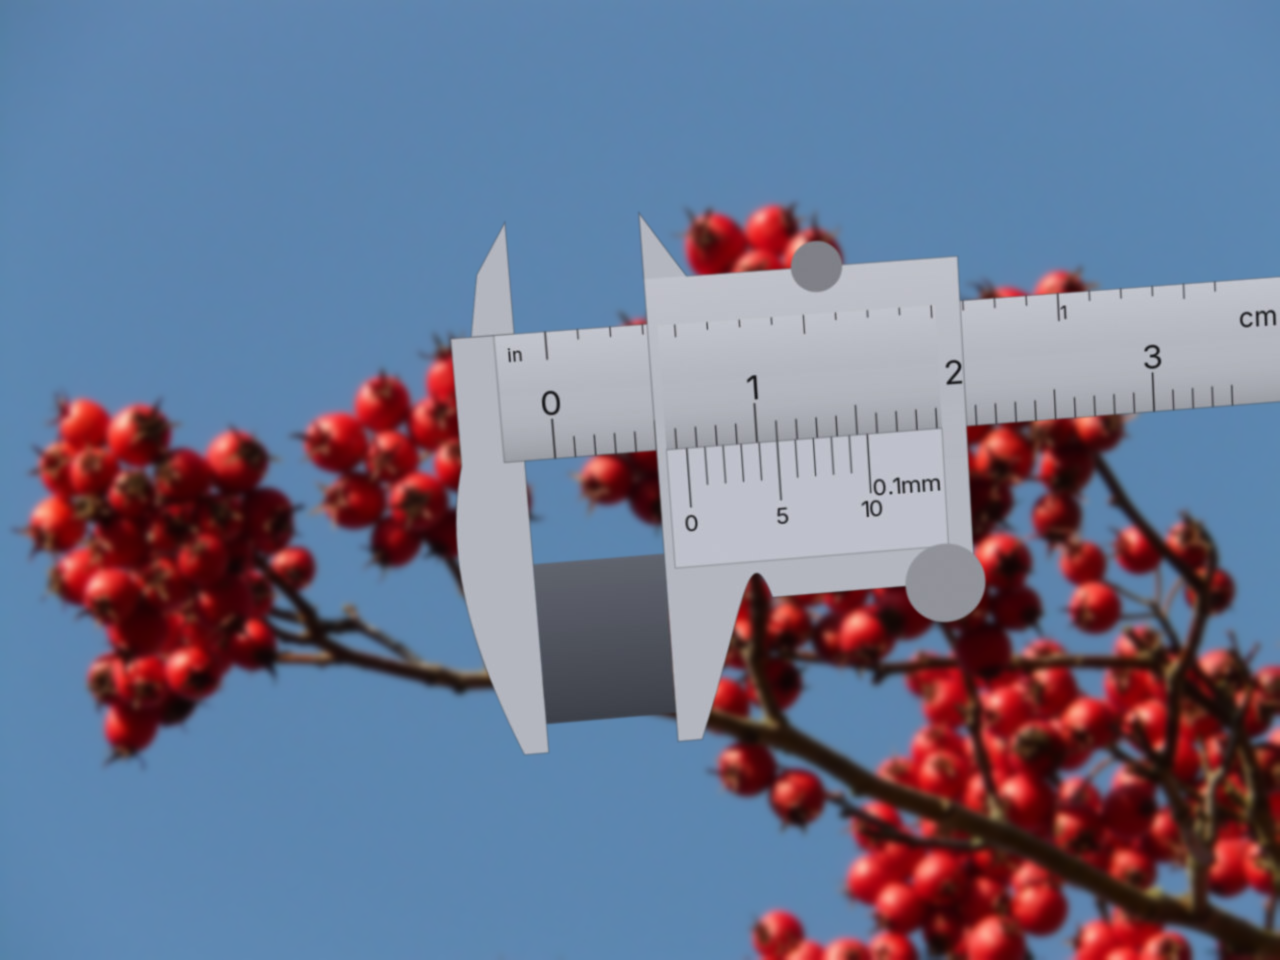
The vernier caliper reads 6.5 mm
